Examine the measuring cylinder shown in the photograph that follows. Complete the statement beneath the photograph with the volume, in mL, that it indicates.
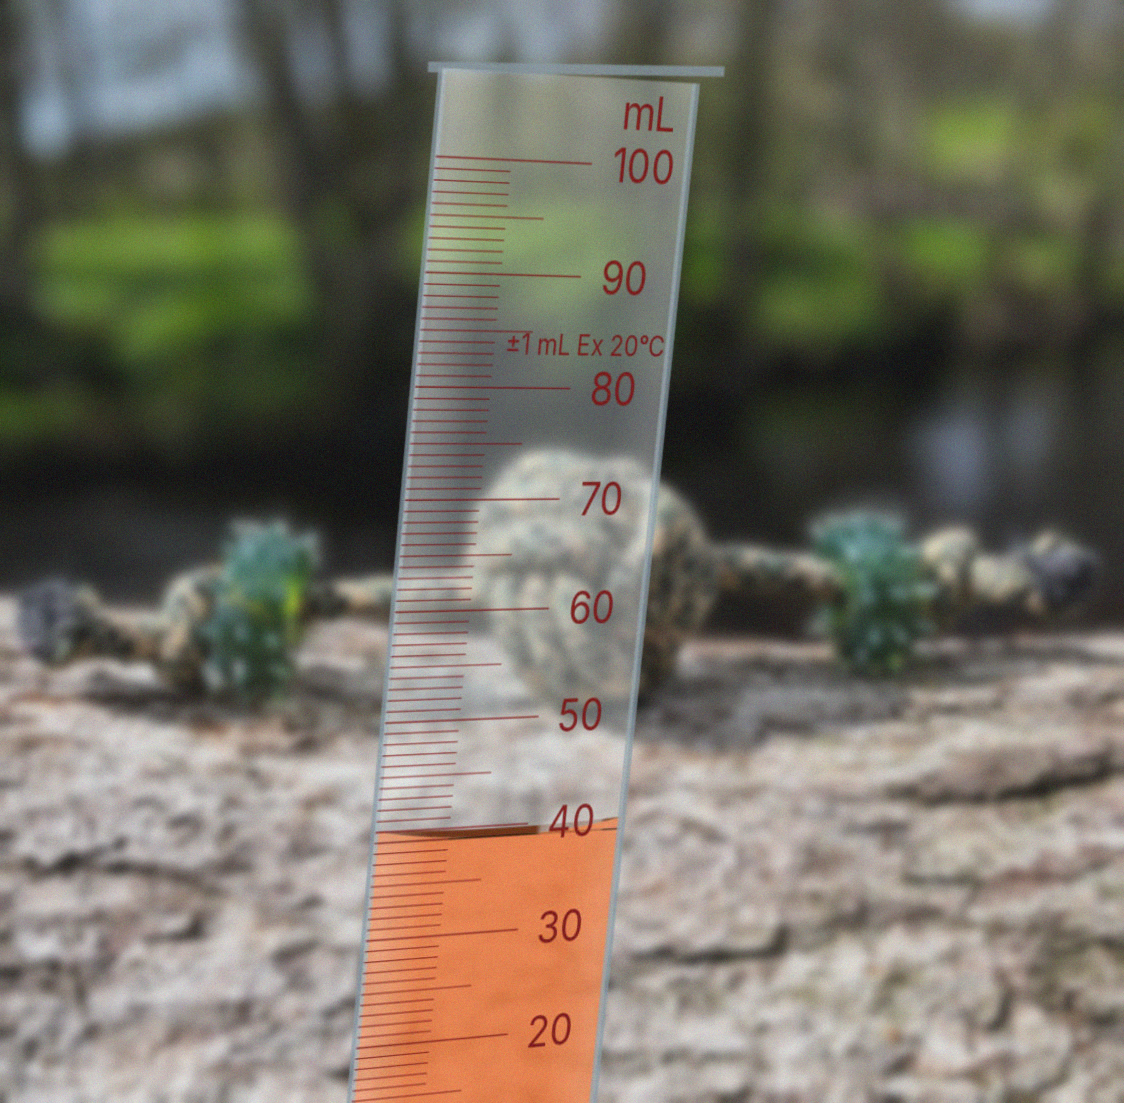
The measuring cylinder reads 39 mL
